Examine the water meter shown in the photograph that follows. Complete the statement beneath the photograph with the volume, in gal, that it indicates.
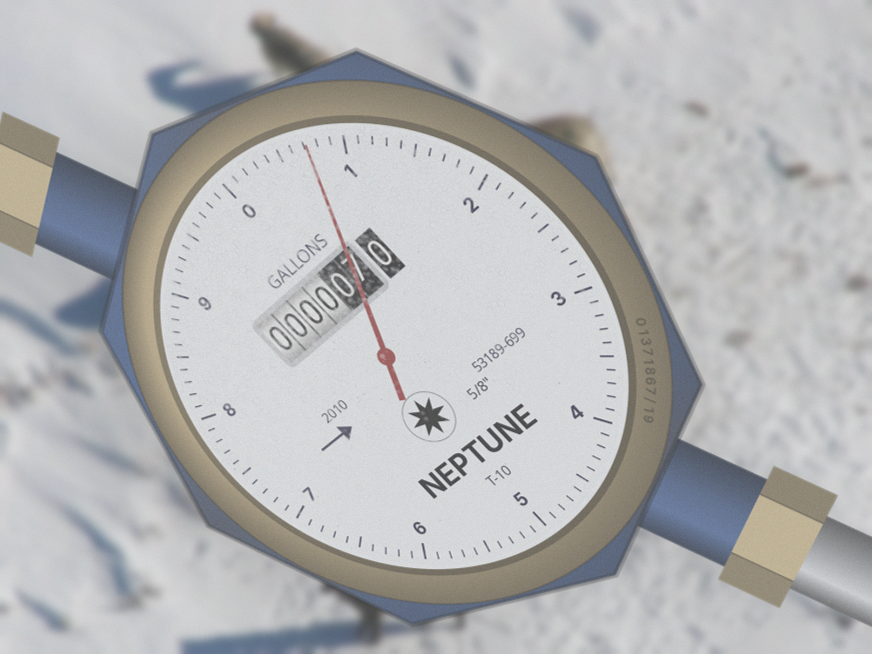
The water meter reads 70.7 gal
